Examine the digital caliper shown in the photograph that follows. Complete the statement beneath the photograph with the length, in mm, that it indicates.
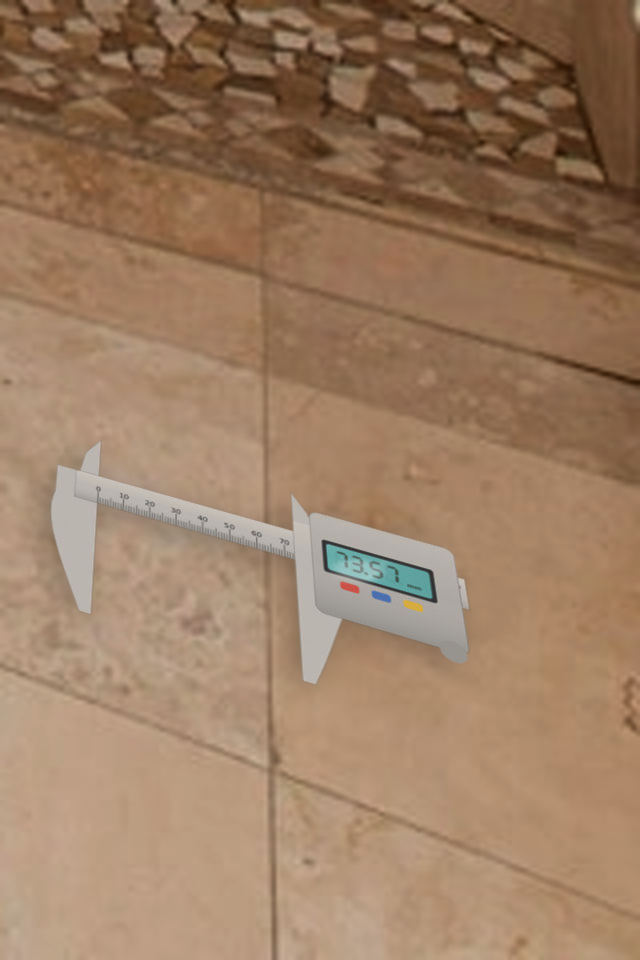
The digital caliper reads 73.57 mm
